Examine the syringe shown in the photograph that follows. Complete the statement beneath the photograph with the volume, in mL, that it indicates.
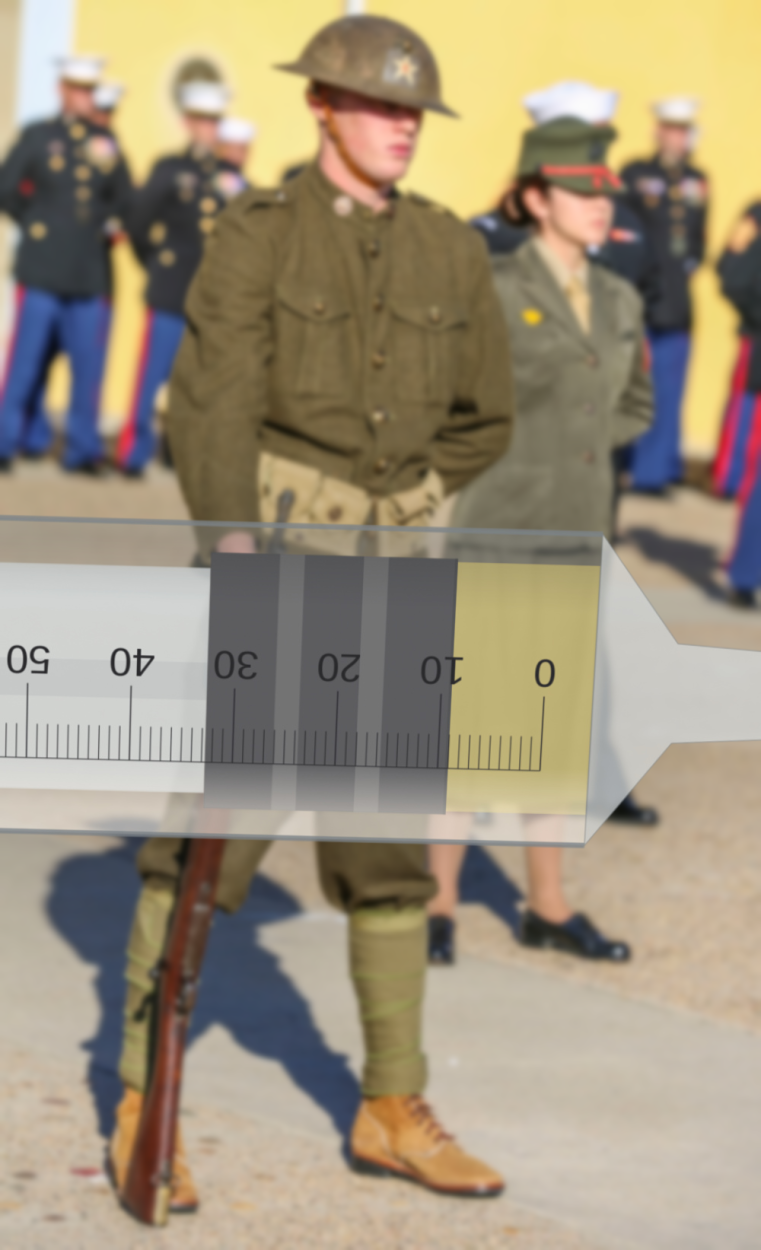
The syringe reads 9 mL
